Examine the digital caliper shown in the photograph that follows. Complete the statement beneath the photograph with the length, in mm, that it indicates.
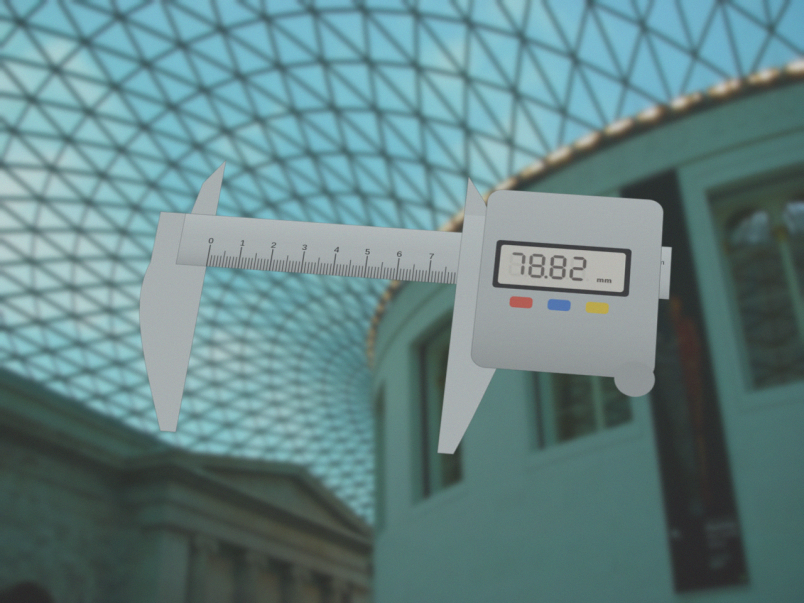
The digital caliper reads 78.82 mm
